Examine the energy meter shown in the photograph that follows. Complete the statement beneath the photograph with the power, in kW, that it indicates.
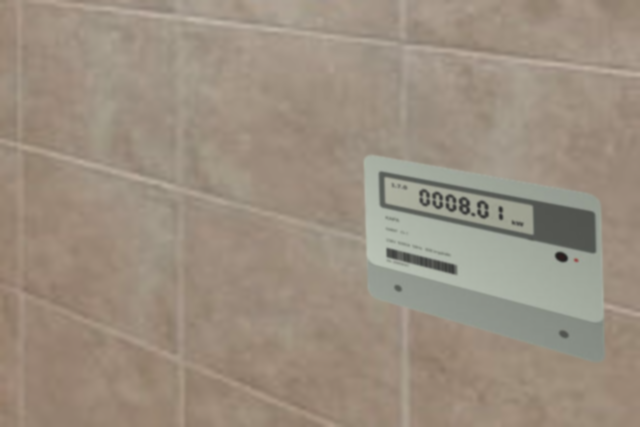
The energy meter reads 8.01 kW
